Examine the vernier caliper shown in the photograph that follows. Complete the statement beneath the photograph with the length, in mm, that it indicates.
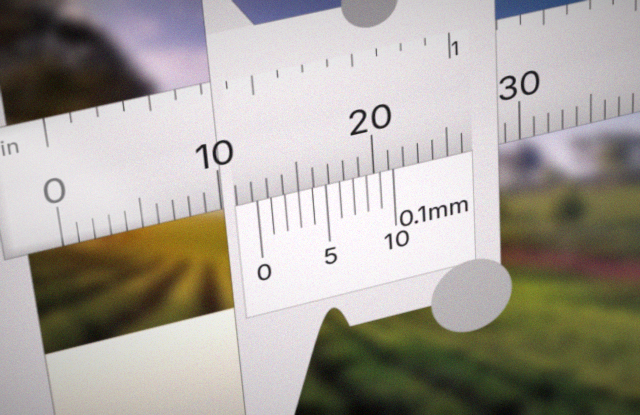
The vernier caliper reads 12.3 mm
